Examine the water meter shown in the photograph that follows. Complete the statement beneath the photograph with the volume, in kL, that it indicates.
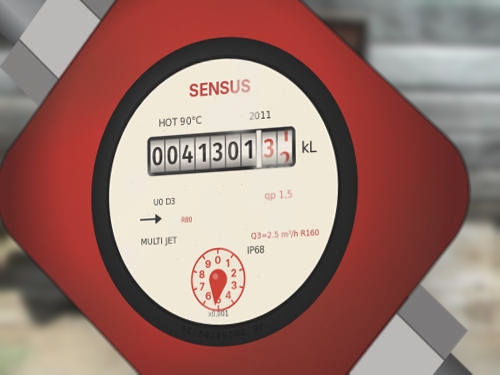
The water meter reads 41301.315 kL
